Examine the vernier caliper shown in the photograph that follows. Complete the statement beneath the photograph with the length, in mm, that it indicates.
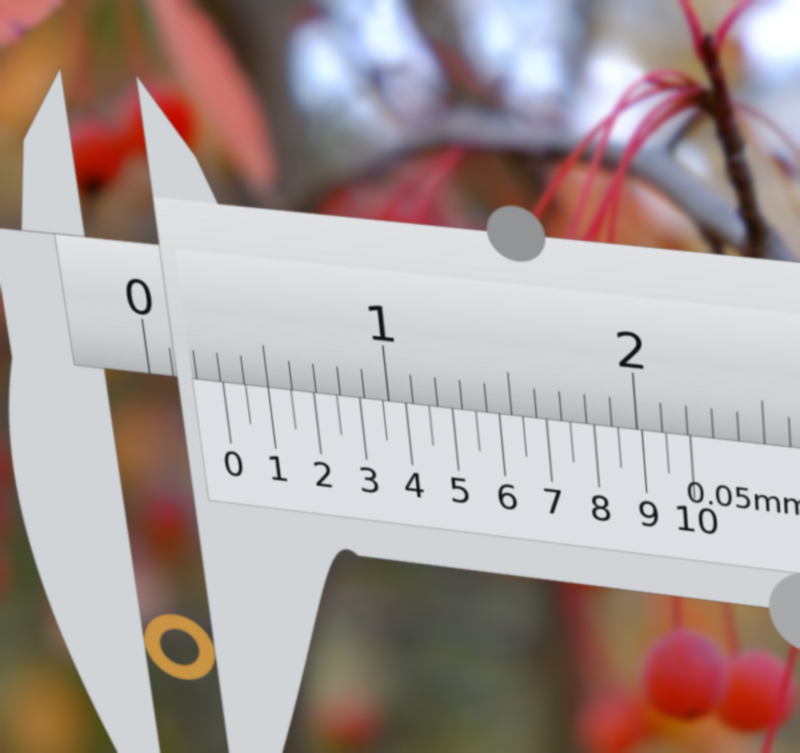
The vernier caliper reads 3.1 mm
